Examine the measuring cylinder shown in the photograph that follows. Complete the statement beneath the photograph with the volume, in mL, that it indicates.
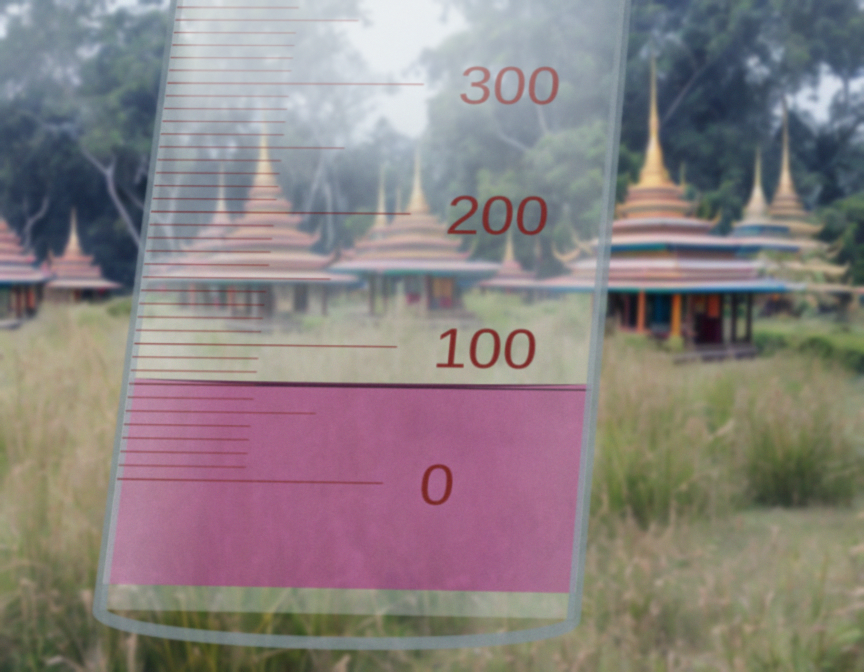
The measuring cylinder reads 70 mL
